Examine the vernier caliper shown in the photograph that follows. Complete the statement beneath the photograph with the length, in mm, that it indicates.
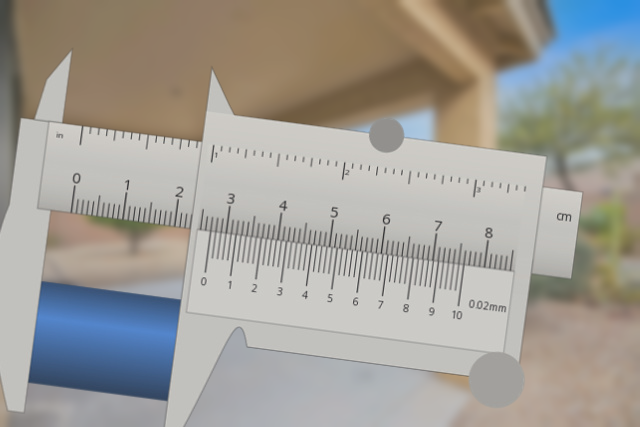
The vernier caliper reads 27.0 mm
